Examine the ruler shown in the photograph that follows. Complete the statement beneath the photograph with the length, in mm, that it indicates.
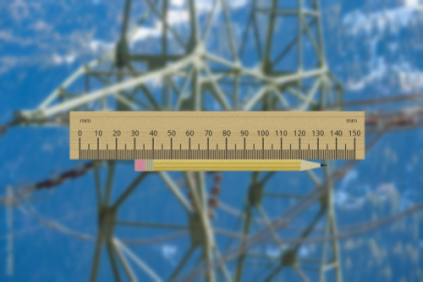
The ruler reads 105 mm
